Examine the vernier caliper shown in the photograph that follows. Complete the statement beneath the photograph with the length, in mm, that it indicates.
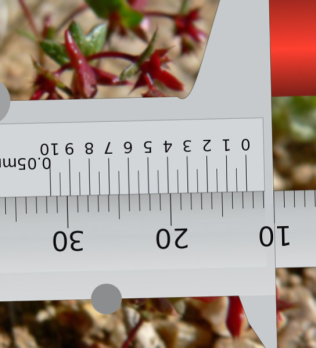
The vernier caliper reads 12.6 mm
